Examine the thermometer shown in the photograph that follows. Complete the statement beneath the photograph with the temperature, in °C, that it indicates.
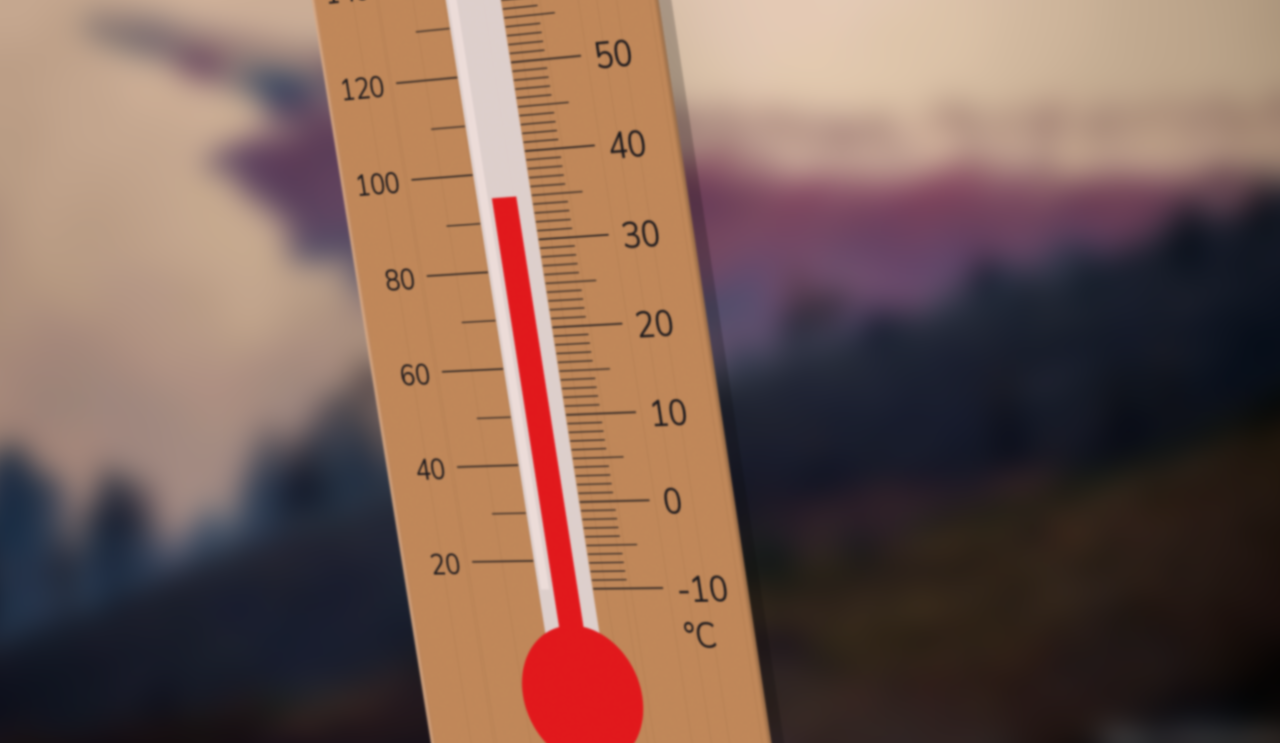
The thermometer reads 35 °C
